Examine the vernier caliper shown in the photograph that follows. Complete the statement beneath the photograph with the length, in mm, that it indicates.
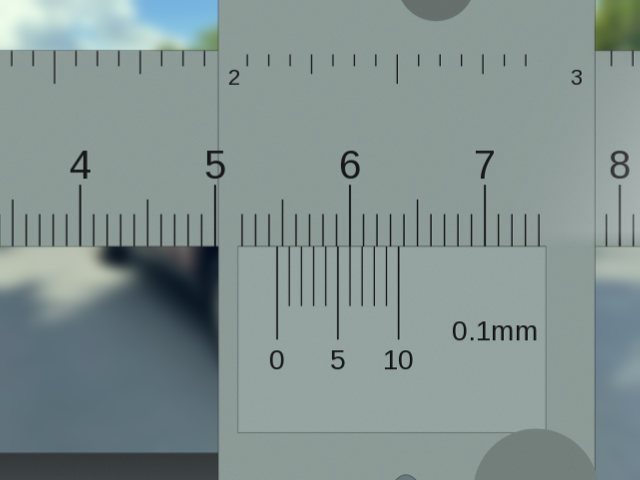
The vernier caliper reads 54.6 mm
